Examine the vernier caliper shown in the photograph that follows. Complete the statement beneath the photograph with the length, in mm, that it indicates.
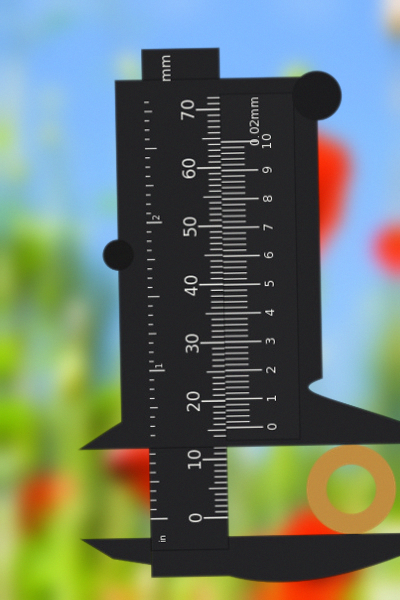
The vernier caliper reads 15.4 mm
